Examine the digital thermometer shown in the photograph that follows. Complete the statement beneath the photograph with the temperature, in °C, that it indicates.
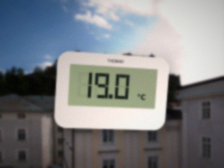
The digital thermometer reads 19.0 °C
